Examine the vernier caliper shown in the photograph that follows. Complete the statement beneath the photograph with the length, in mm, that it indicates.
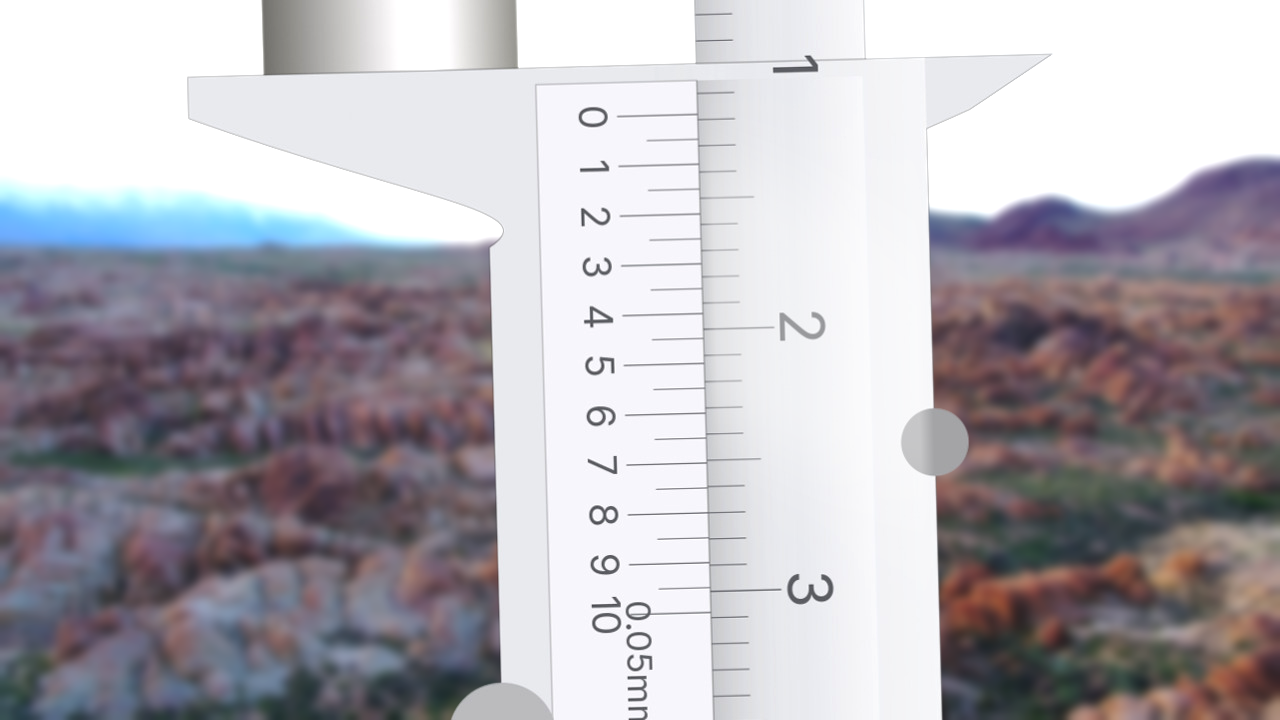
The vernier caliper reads 11.80 mm
